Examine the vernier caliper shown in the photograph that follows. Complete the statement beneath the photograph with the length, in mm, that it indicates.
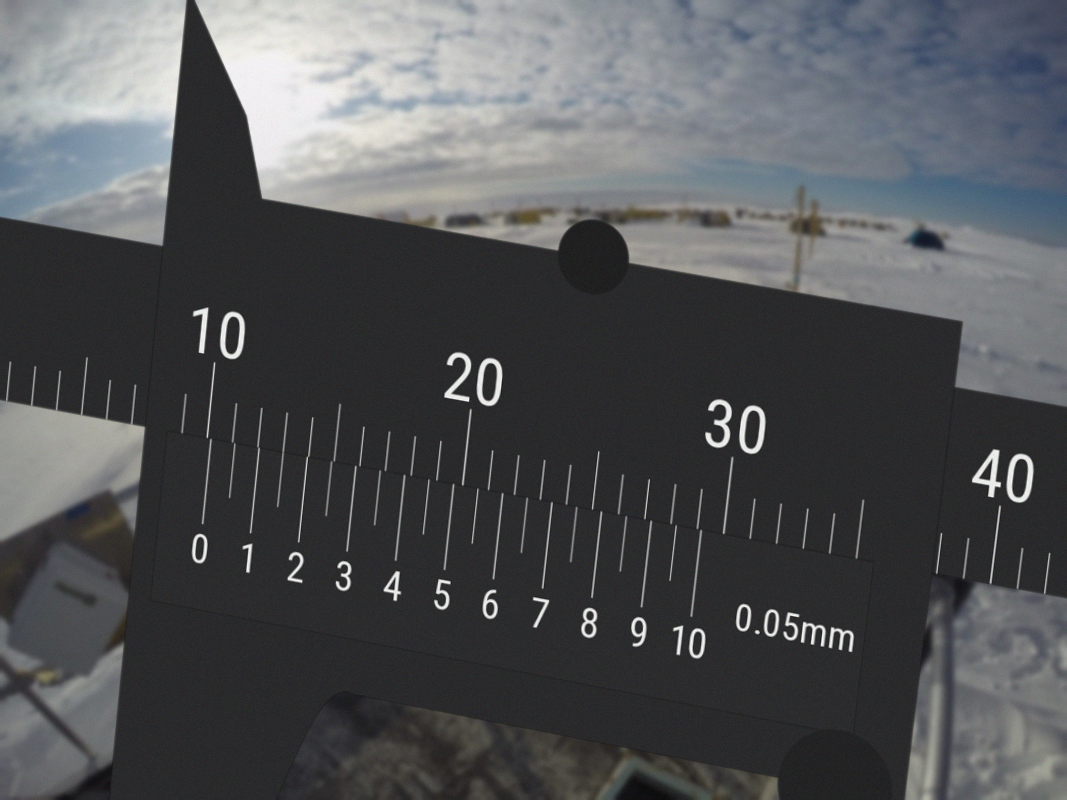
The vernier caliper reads 10.15 mm
